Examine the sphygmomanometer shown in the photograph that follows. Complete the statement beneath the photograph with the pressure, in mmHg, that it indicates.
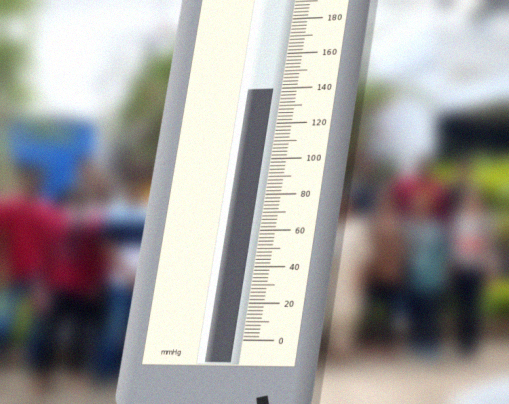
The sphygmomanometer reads 140 mmHg
